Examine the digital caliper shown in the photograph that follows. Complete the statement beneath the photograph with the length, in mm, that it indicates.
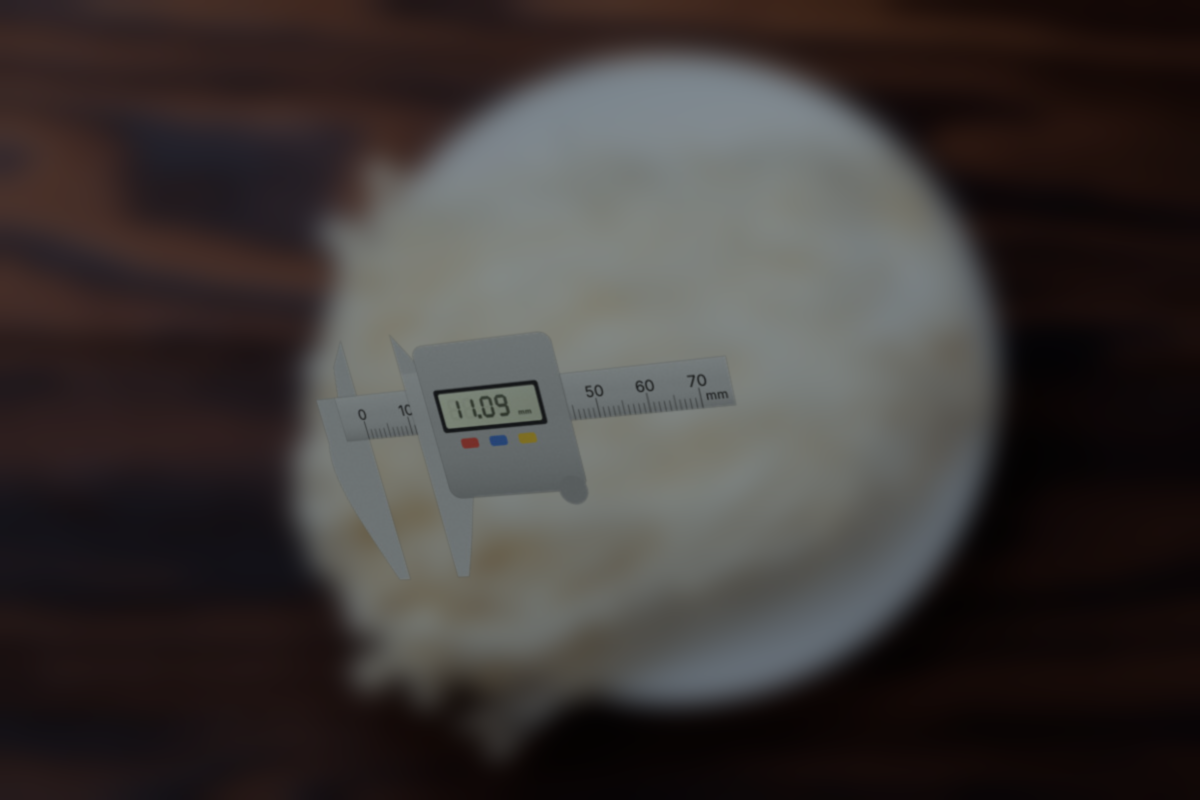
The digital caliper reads 11.09 mm
